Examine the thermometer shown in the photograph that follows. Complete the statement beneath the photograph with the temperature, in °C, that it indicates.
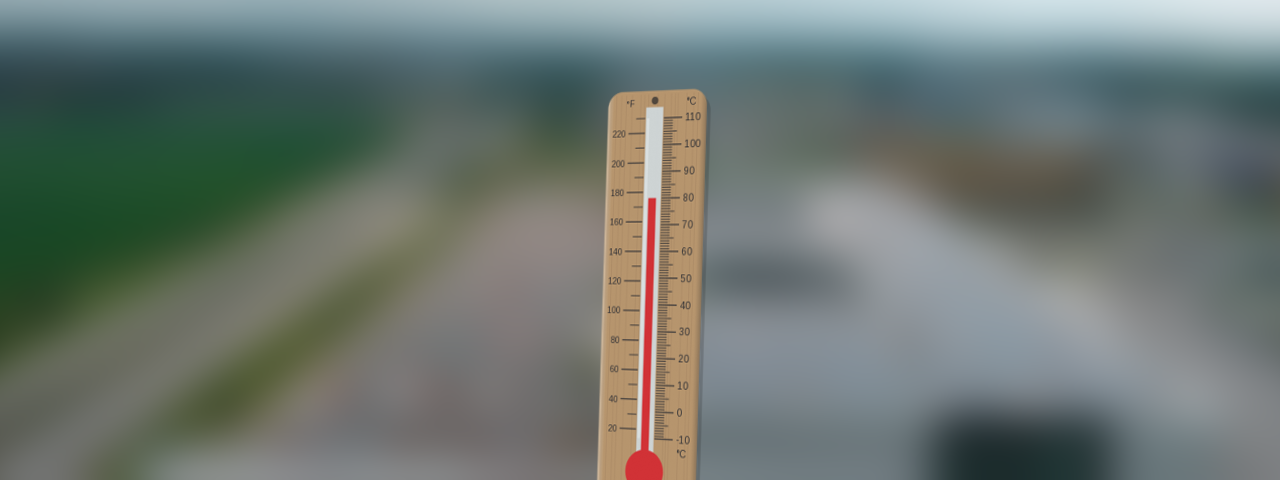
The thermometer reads 80 °C
